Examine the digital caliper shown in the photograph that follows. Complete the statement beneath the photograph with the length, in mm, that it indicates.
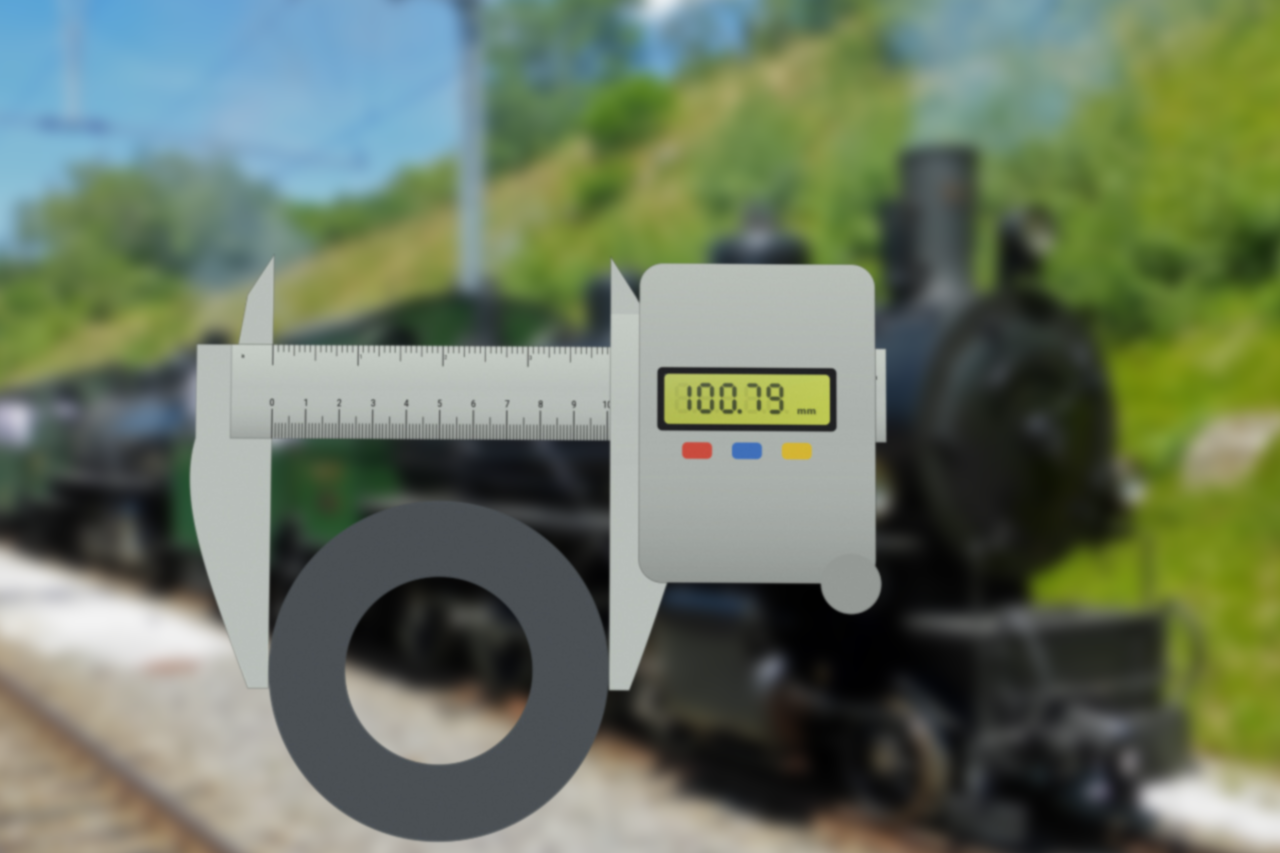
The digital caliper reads 100.79 mm
